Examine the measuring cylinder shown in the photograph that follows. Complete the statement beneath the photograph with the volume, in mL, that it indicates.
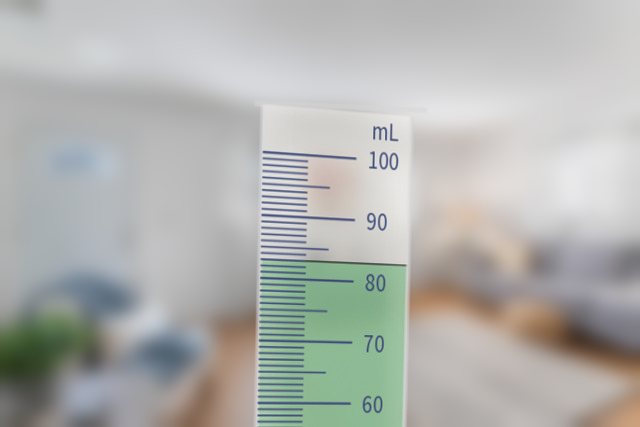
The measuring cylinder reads 83 mL
